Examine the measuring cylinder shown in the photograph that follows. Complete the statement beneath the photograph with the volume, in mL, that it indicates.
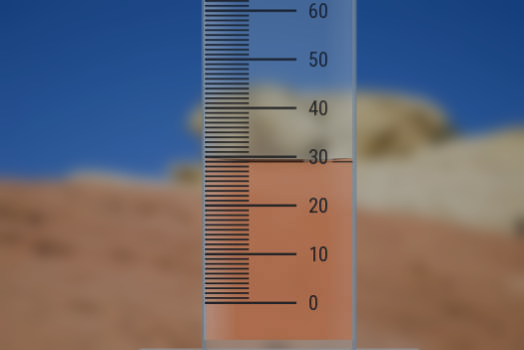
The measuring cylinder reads 29 mL
